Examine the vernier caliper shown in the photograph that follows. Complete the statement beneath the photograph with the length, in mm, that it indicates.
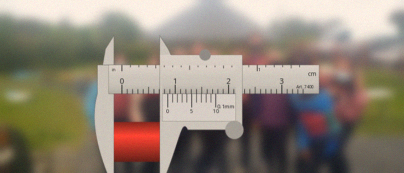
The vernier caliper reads 8.6 mm
